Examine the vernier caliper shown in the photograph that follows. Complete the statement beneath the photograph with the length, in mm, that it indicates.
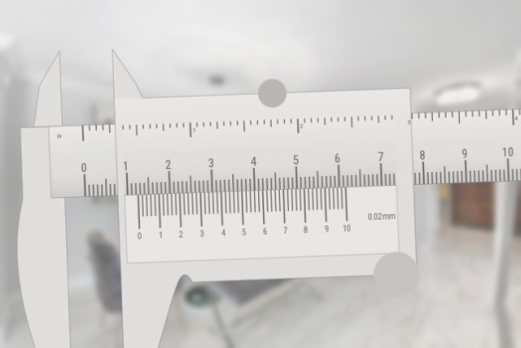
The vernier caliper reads 12.5 mm
